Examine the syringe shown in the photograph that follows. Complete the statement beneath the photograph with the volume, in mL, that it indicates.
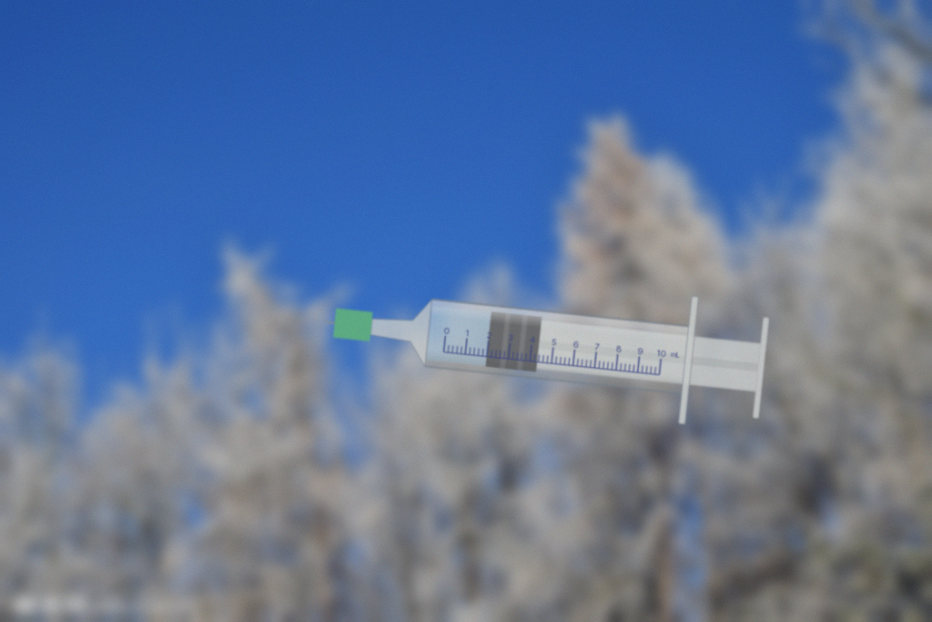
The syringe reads 2 mL
